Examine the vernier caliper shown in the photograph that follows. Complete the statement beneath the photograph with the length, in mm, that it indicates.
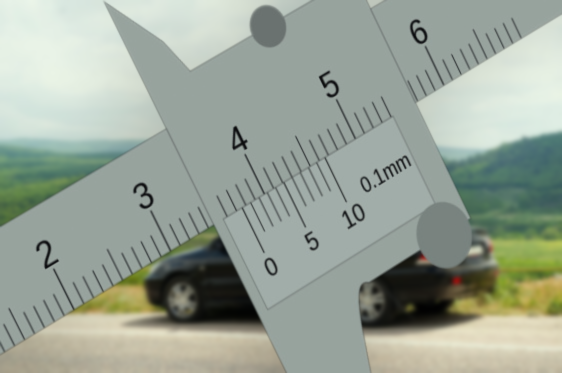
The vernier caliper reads 37.6 mm
